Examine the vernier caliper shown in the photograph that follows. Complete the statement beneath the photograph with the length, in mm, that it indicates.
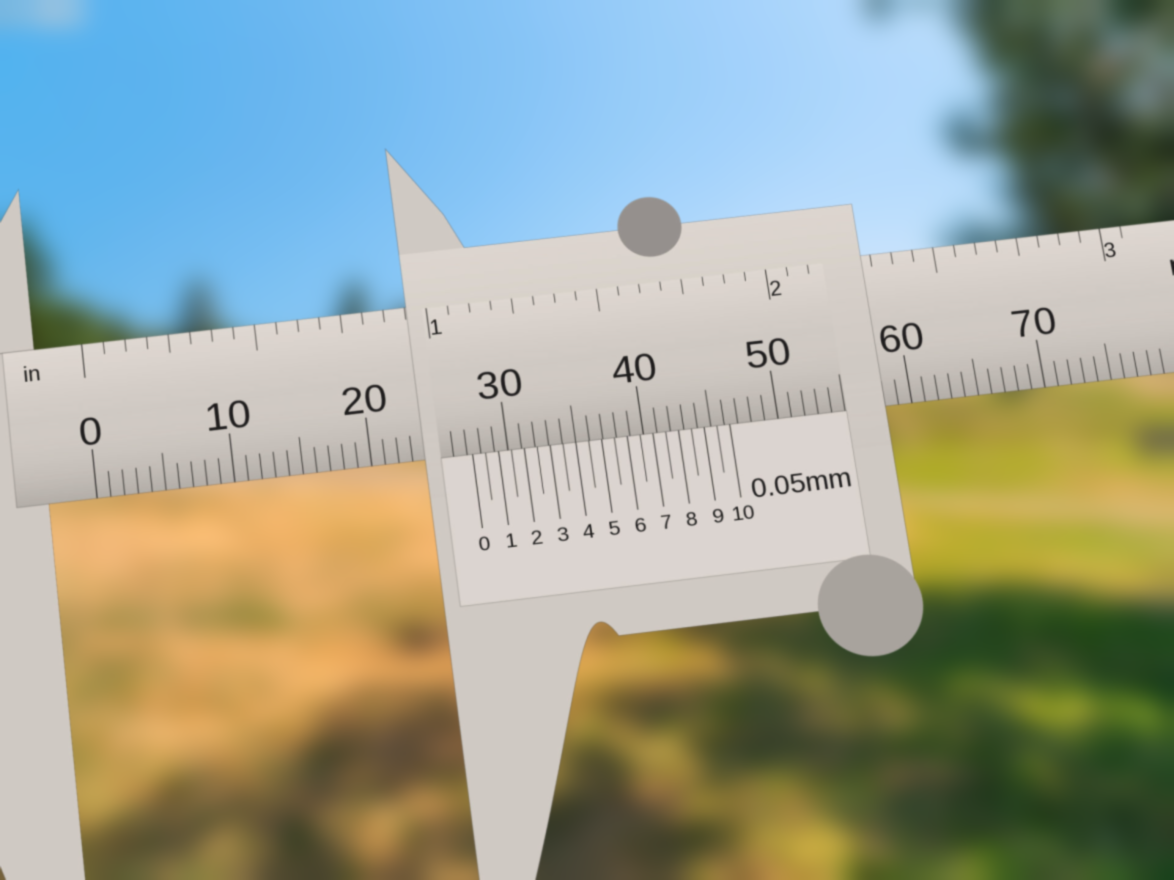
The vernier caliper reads 27.4 mm
